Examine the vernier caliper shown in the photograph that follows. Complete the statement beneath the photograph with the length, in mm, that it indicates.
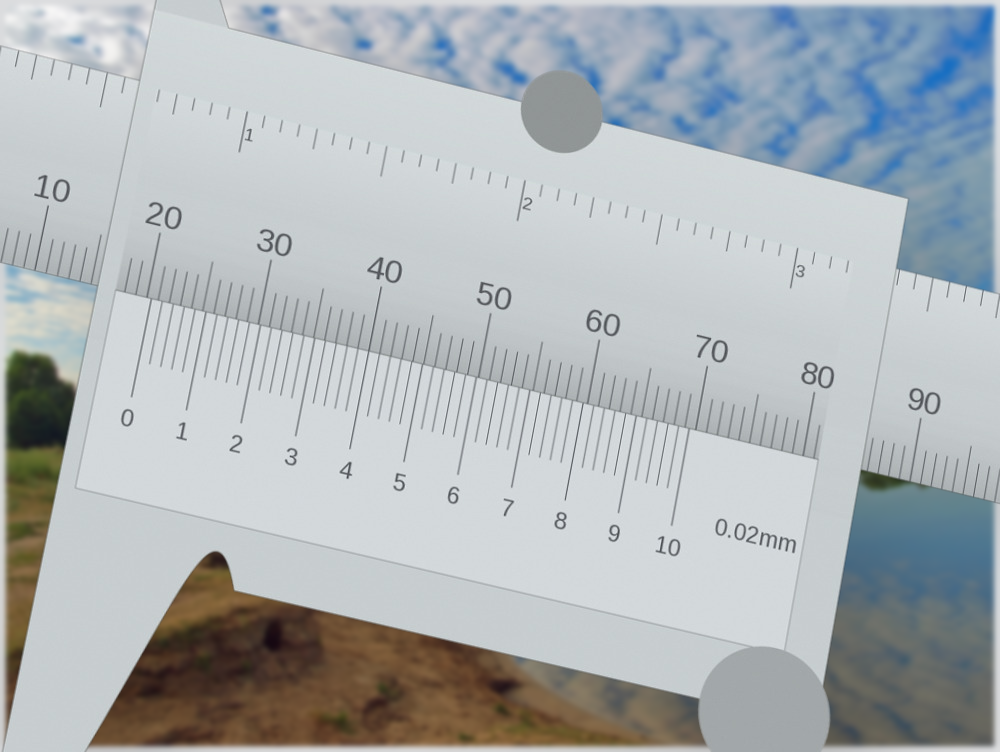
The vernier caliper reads 20.4 mm
